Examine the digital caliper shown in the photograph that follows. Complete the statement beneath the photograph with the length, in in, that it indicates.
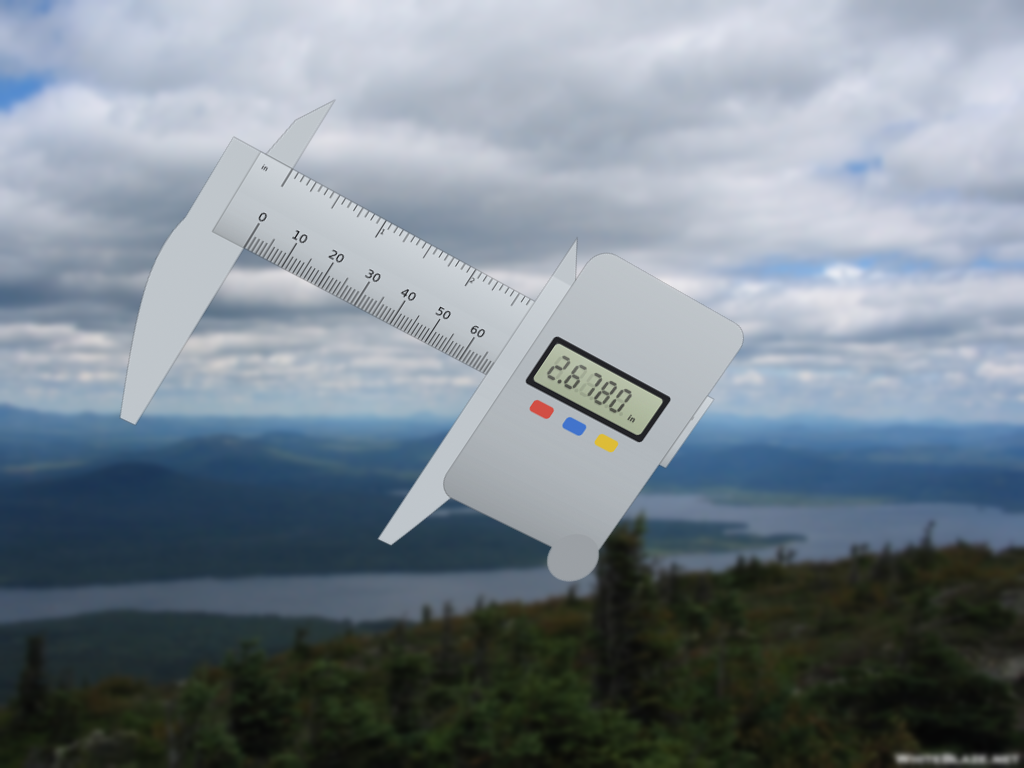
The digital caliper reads 2.6780 in
